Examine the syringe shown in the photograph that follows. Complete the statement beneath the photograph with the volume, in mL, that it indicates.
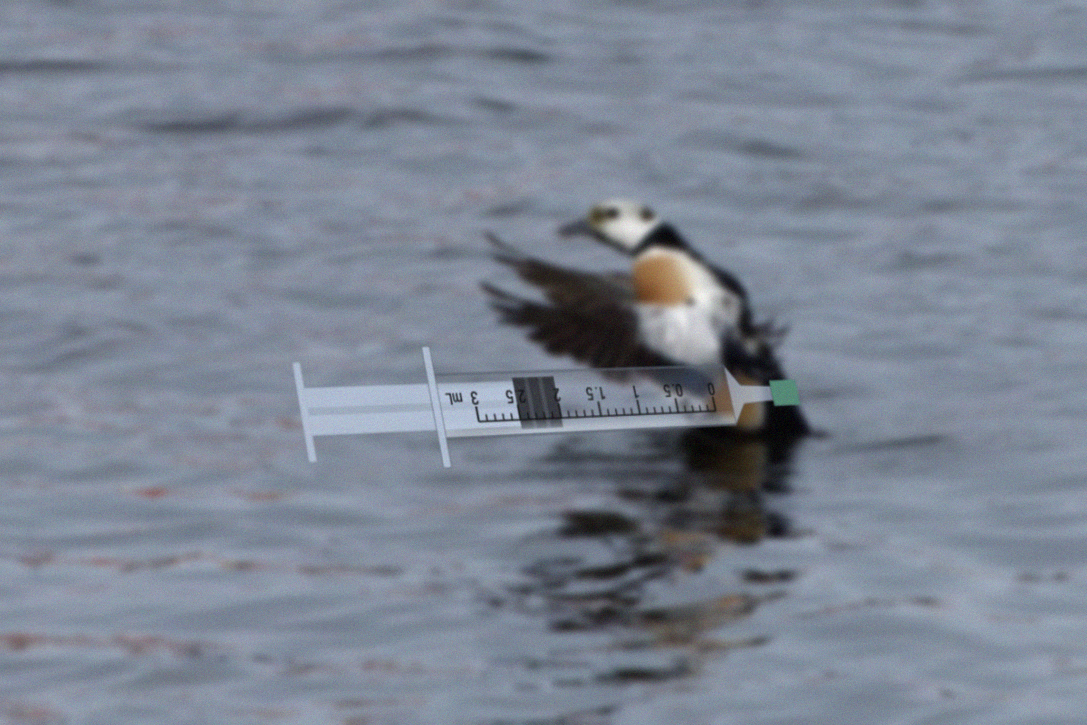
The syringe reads 2 mL
